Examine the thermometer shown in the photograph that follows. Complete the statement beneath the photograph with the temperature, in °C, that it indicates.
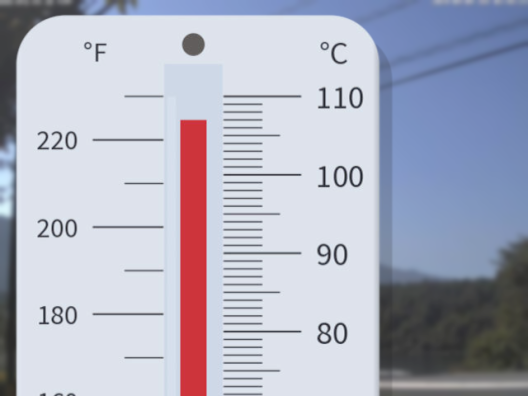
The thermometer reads 107 °C
